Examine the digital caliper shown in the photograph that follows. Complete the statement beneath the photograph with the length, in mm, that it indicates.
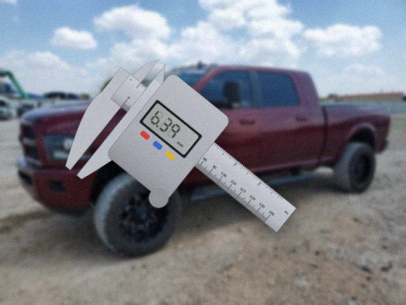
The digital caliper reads 6.39 mm
